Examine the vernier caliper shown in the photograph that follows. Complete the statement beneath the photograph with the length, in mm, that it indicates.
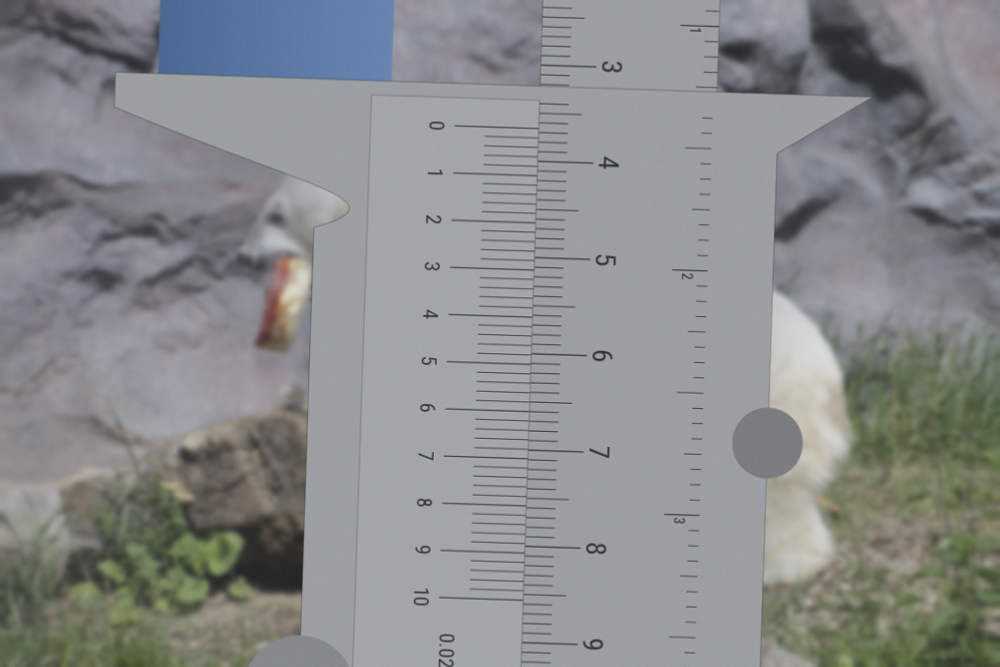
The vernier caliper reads 36.6 mm
